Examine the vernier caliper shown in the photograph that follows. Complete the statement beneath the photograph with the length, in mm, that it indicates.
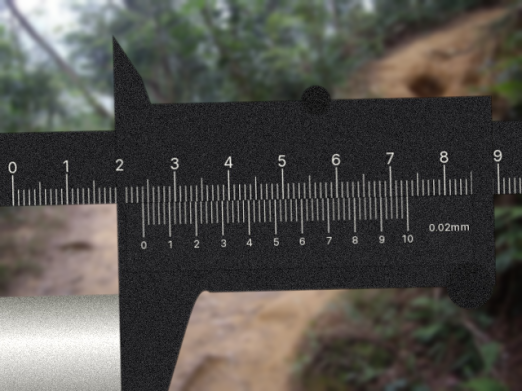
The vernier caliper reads 24.0 mm
